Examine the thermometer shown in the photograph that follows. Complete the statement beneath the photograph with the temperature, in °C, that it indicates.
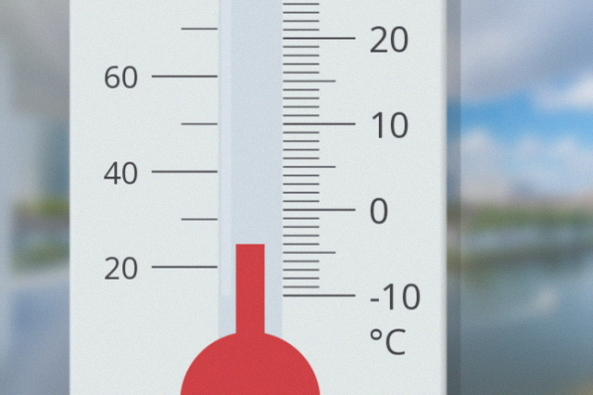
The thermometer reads -4 °C
